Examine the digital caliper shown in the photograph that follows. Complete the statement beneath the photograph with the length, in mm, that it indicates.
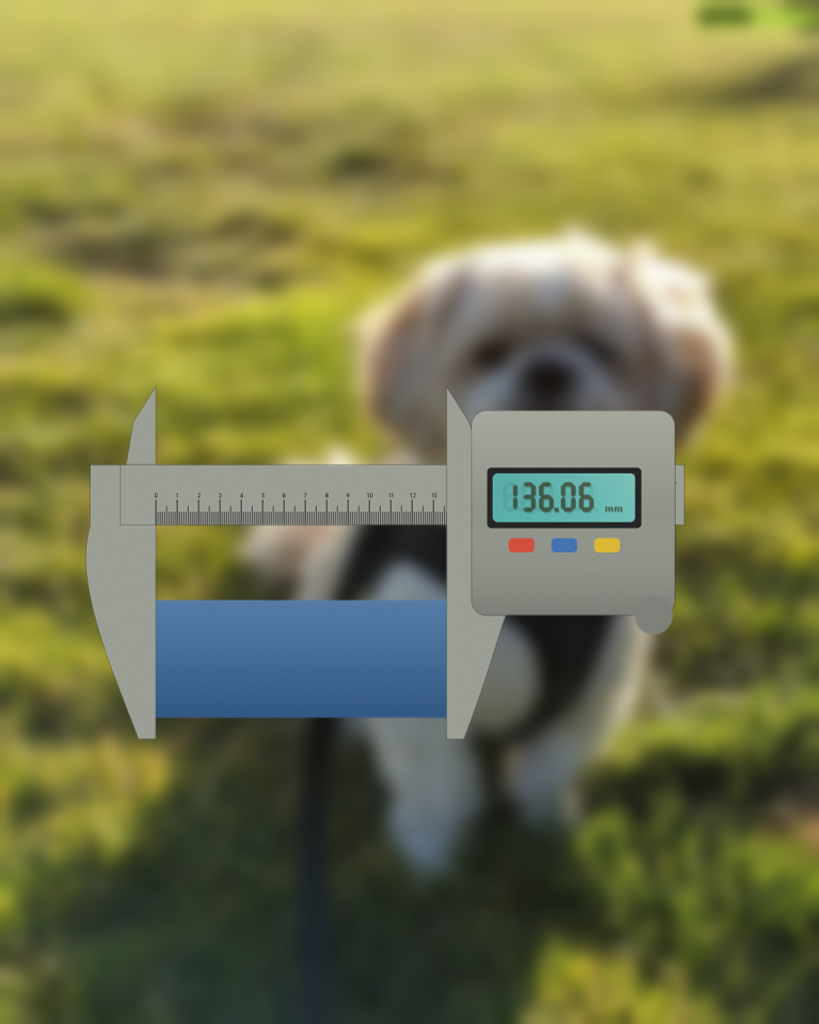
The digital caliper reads 136.06 mm
